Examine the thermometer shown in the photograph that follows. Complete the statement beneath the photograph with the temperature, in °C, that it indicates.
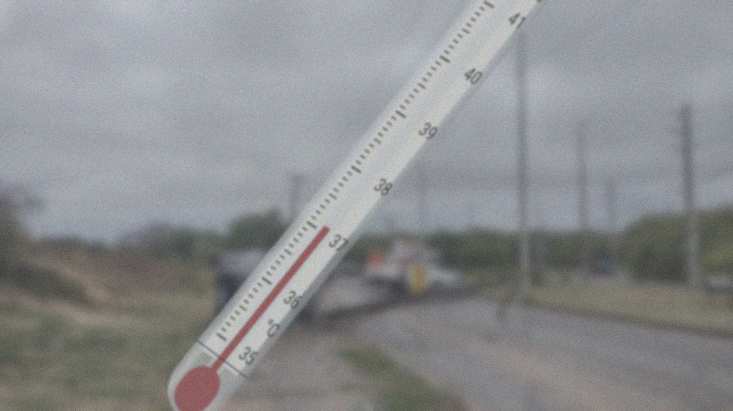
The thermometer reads 37.1 °C
